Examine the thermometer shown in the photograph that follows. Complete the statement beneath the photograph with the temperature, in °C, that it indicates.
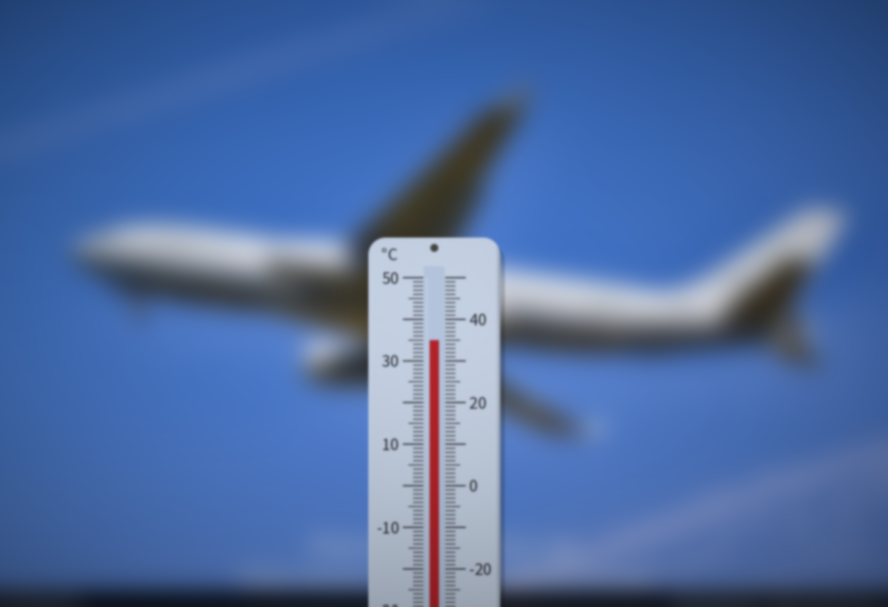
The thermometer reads 35 °C
